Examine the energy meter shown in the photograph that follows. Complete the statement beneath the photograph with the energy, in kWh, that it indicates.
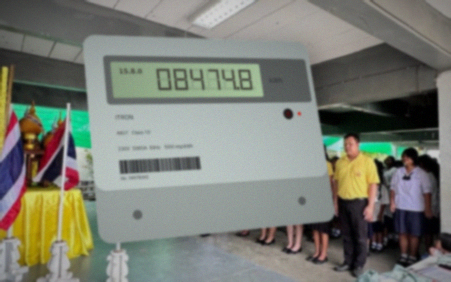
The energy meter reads 8474.8 kWh
